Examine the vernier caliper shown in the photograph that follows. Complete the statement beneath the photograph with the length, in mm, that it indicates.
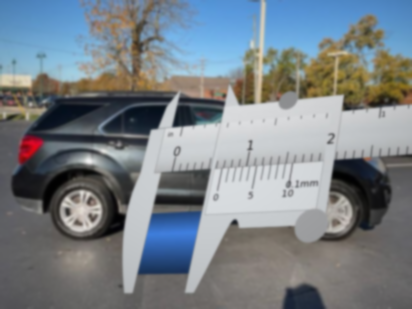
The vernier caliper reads 6.8 mm
